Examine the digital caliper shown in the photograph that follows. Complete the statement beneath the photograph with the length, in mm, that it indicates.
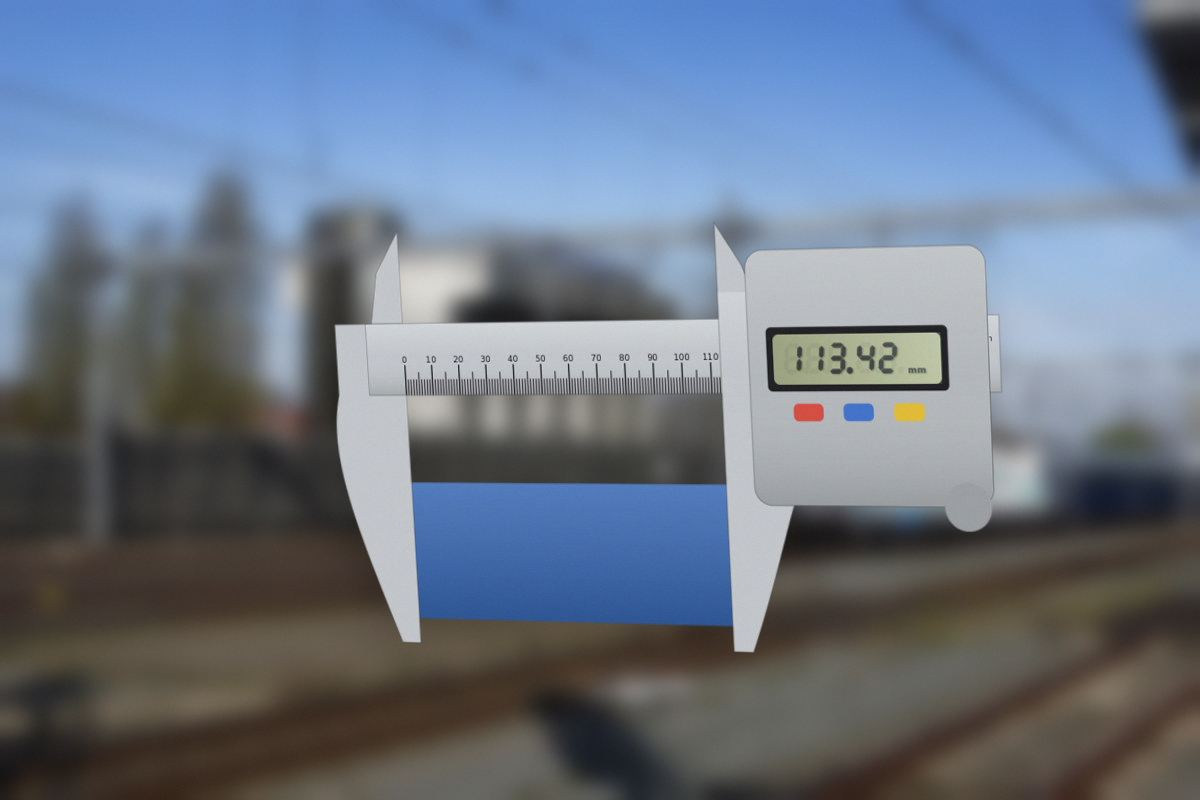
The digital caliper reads 113.42 mm
